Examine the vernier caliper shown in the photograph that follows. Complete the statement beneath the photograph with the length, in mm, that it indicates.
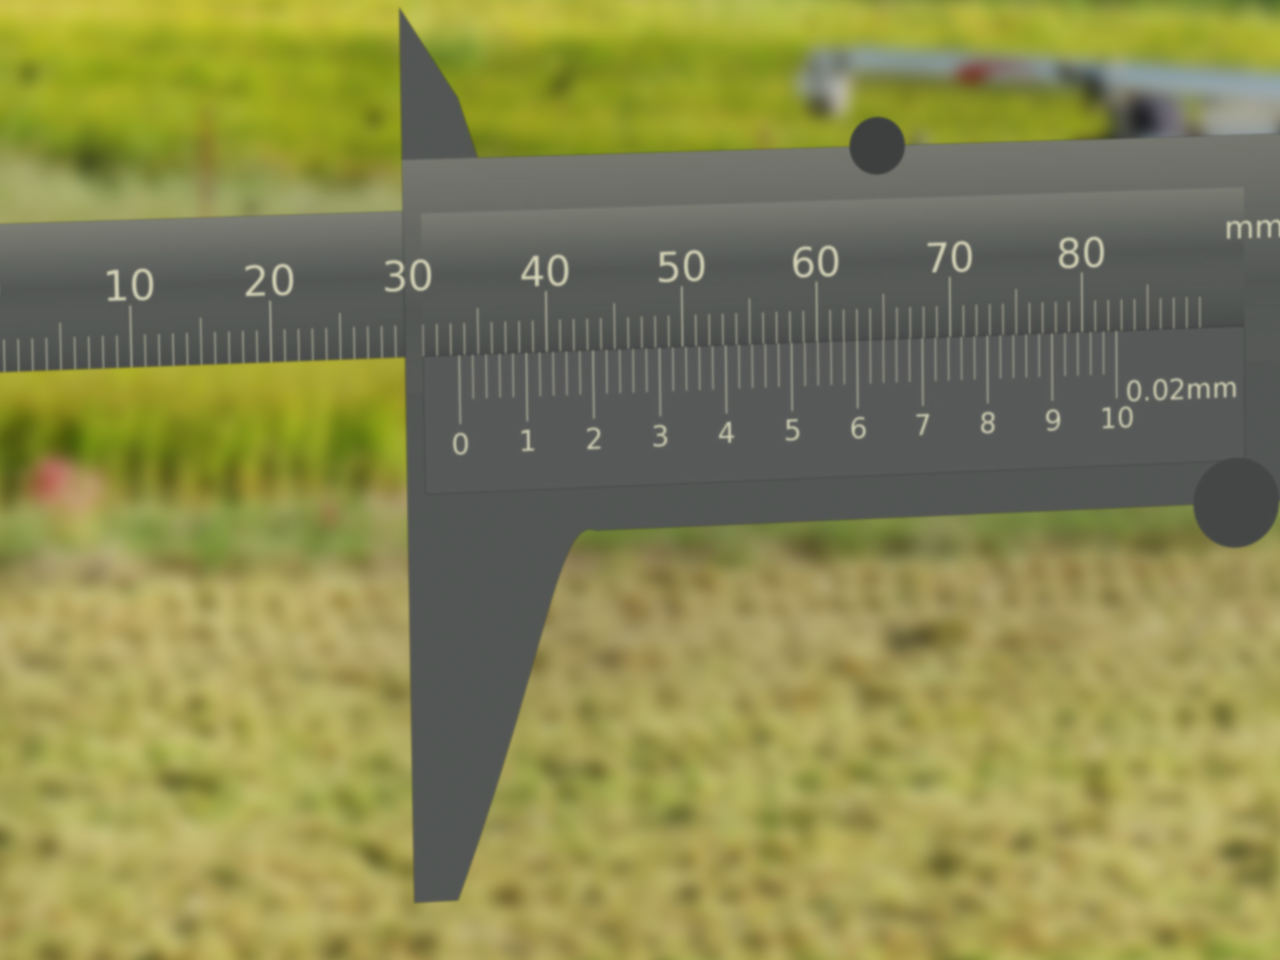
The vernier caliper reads 33.6 mm
